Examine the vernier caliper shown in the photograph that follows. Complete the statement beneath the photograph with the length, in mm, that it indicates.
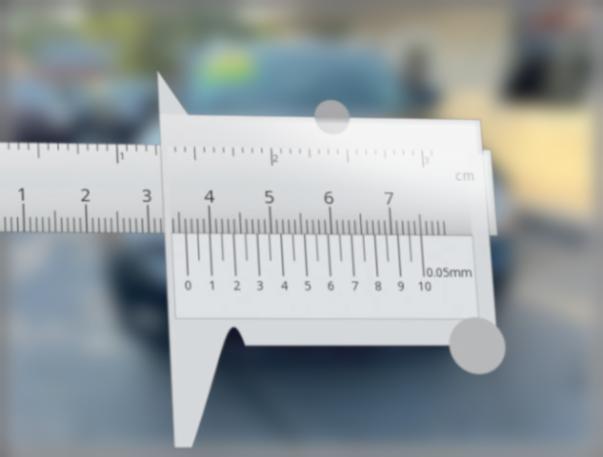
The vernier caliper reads 36.0 mm
